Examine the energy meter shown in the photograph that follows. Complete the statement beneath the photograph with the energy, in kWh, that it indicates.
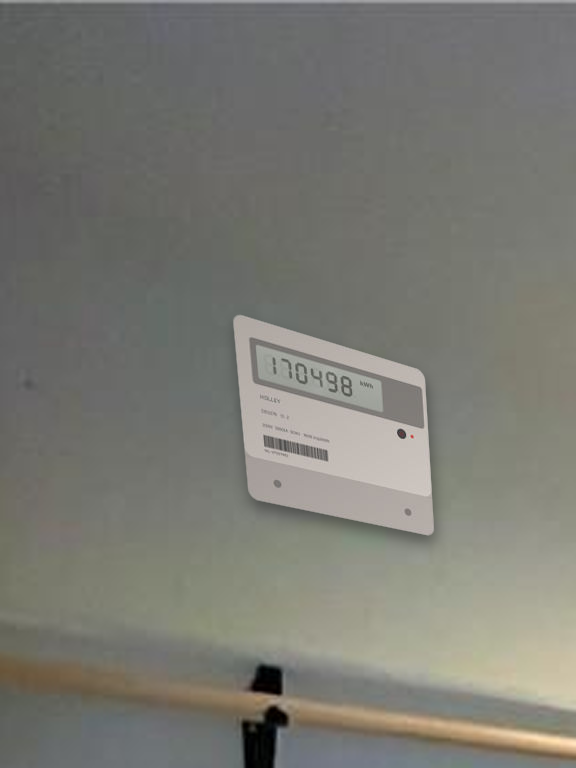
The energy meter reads 170498 kWh
